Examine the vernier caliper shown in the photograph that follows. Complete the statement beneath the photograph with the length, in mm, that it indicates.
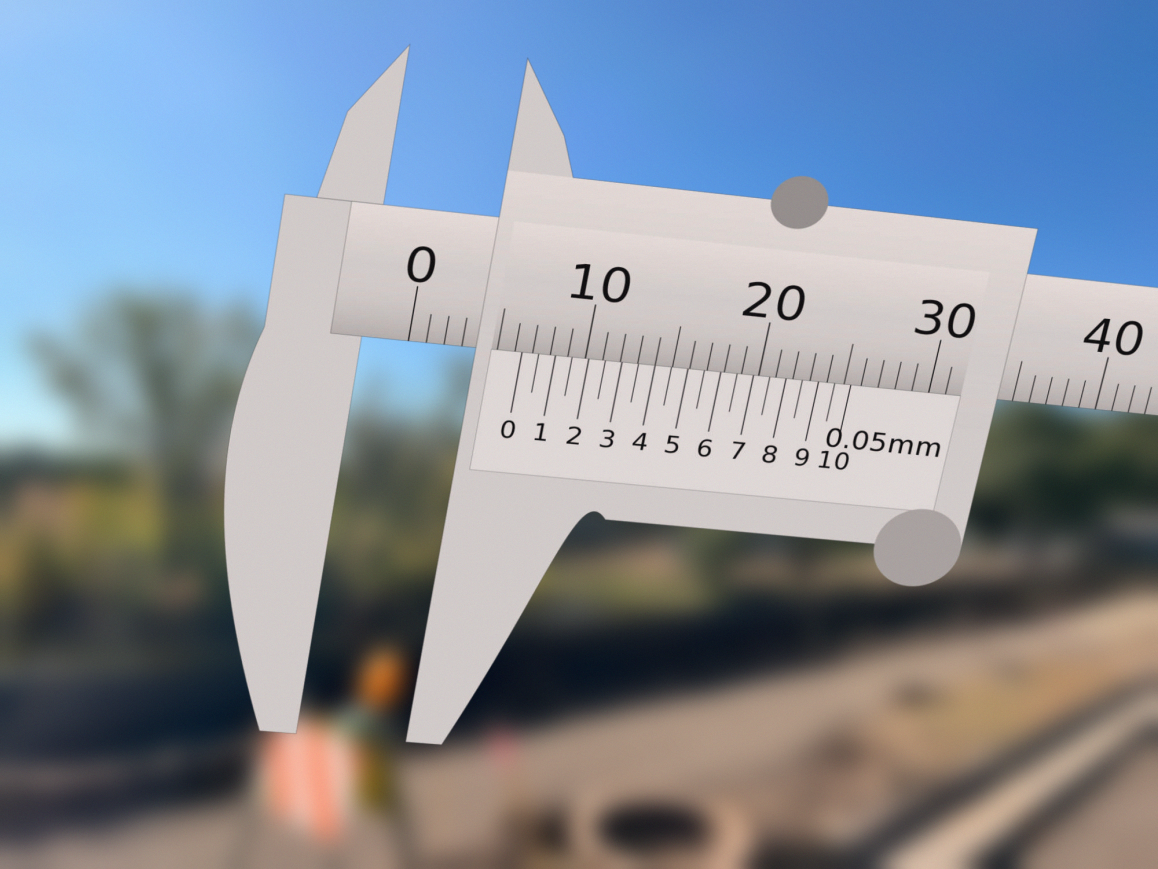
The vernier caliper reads 6.4 mm
